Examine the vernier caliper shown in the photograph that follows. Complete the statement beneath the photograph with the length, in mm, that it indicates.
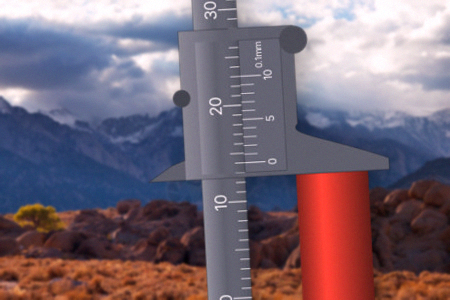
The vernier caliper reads 14.0 mm
